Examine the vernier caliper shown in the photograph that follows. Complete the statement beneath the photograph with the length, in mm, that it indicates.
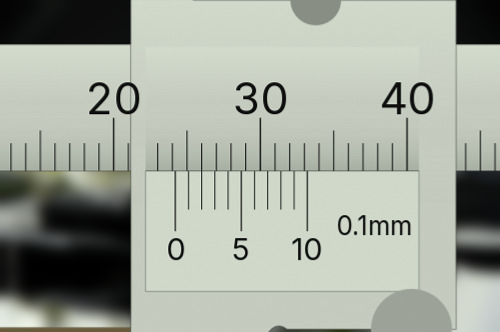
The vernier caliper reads 24.2 mm
